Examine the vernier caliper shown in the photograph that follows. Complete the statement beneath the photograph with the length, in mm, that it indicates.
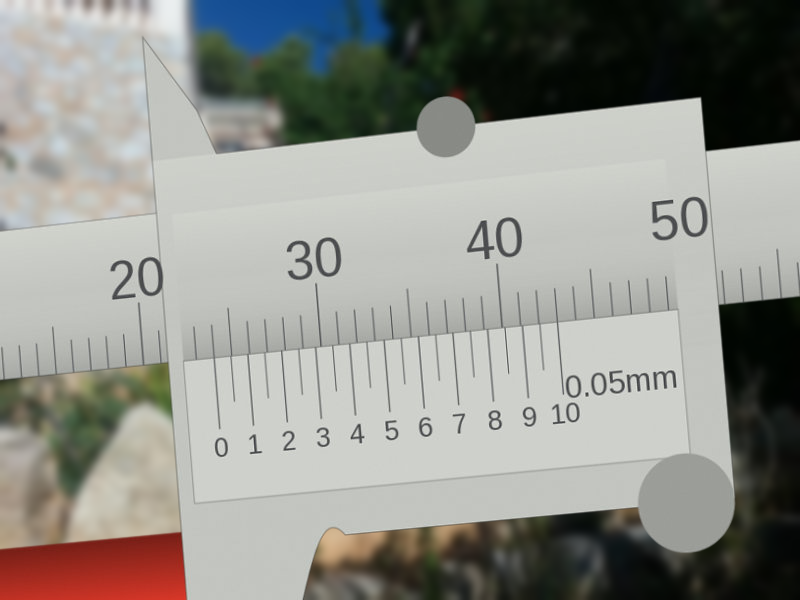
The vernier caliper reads 24.0 mm
